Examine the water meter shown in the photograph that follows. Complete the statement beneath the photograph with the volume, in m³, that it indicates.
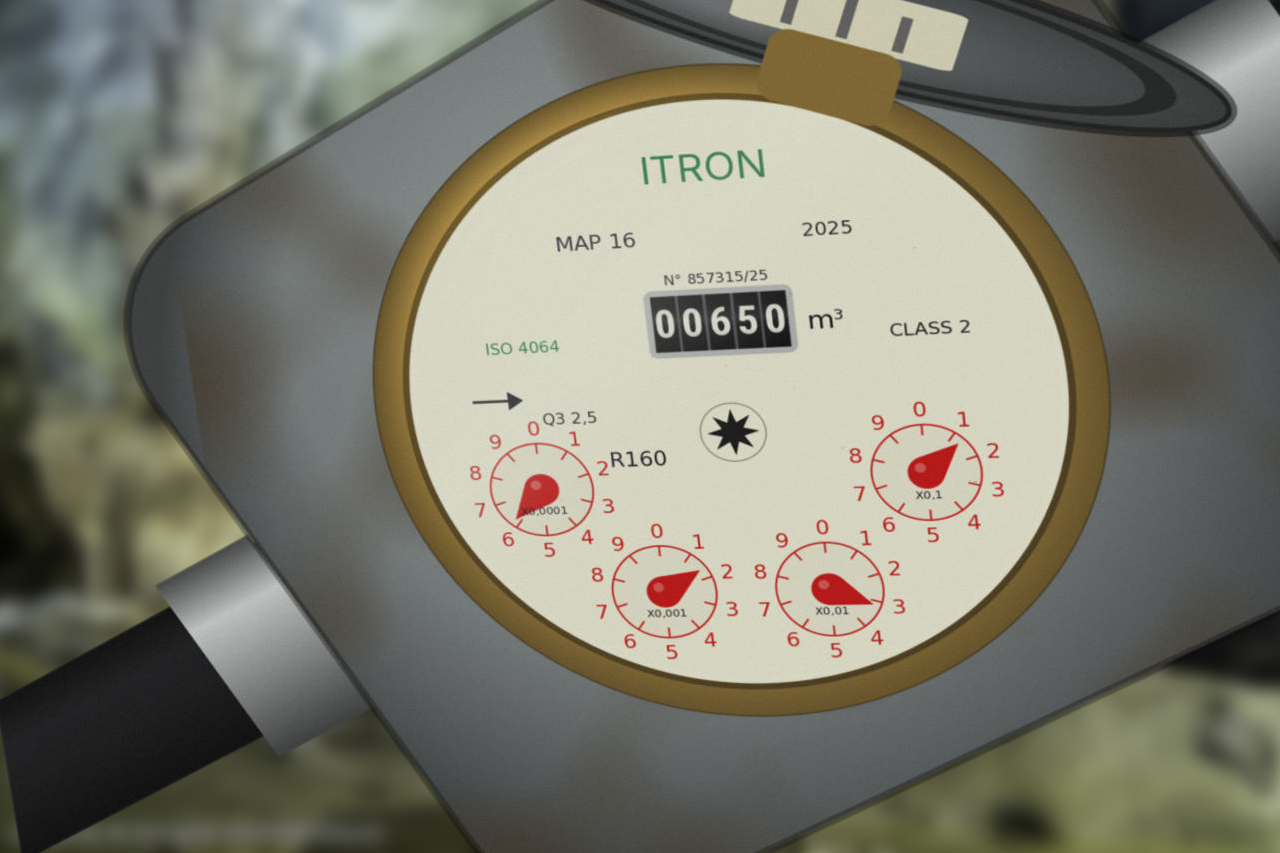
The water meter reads 650.1316 m³
